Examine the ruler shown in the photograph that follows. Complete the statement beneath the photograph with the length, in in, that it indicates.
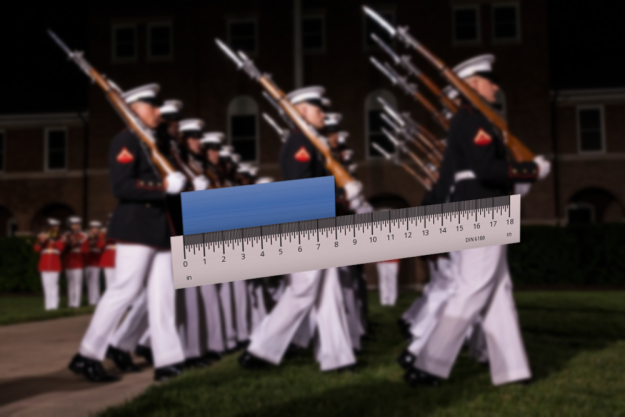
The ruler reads 8 in
